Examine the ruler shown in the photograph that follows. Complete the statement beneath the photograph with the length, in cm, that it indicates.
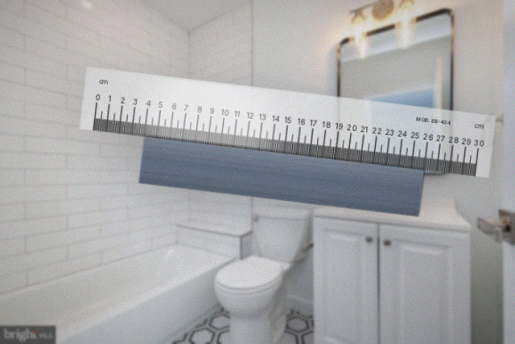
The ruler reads 22 cm
